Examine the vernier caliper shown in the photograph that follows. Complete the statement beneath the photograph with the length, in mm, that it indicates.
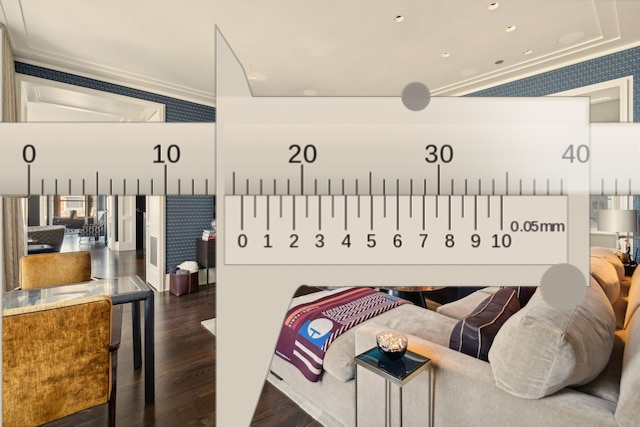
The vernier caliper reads 15.6 mm
